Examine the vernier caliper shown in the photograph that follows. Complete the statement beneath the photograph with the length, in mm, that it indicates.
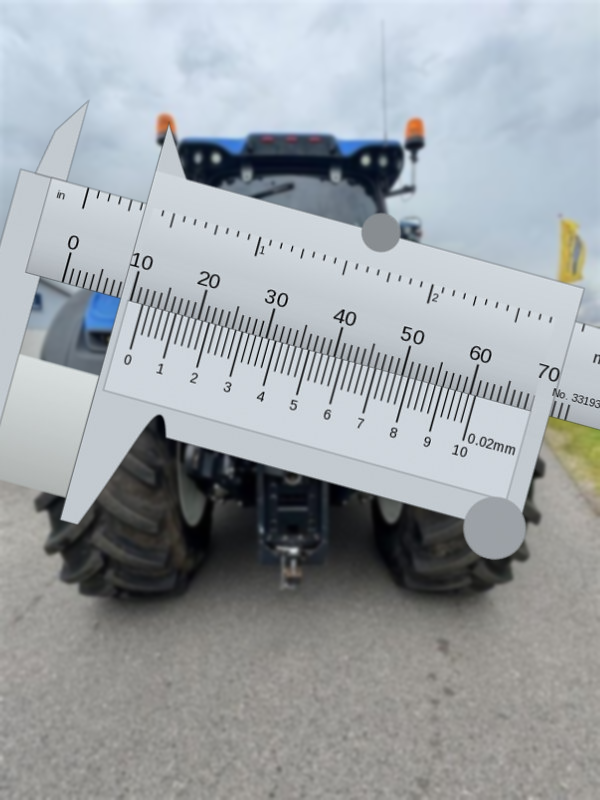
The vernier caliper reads 11.8 mm
